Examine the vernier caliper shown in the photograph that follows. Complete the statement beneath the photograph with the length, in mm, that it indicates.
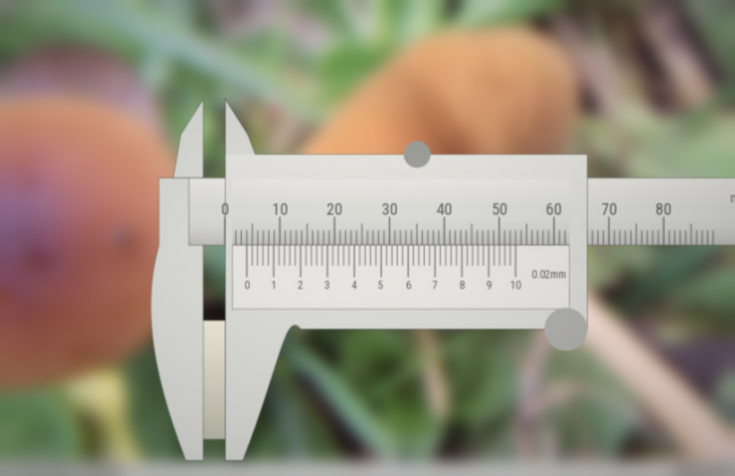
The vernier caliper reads 4.0 mm
